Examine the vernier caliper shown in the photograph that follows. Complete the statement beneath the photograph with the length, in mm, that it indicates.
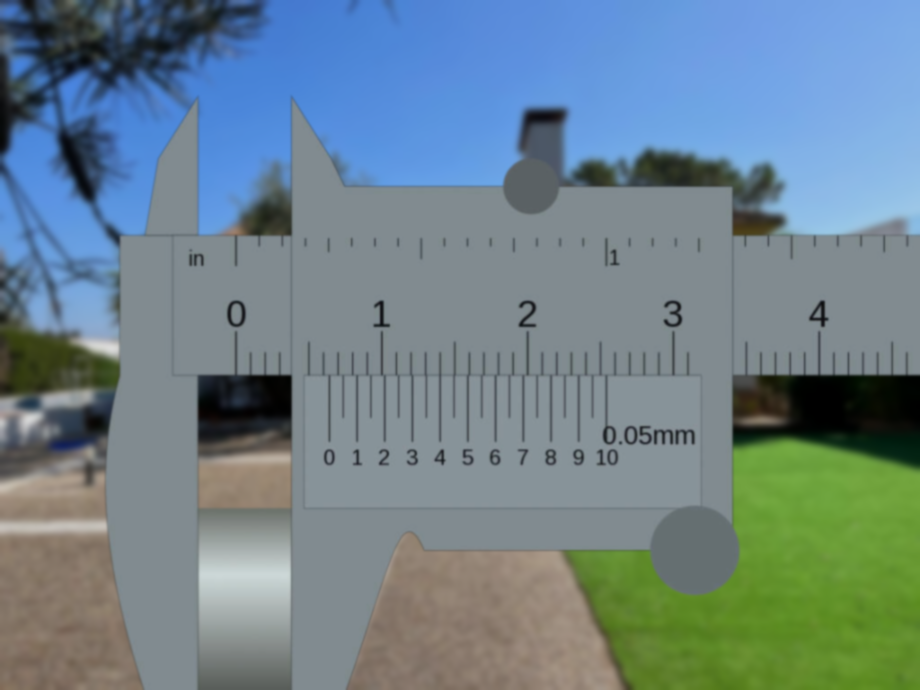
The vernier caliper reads 6.4 mm
